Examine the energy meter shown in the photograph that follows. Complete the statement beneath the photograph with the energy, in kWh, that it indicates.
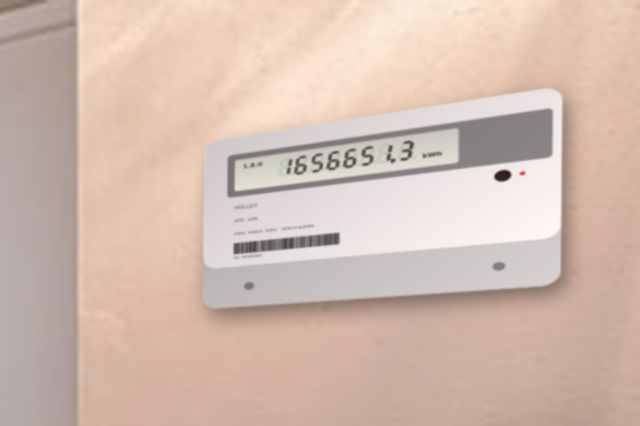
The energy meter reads 1656651.3 kWh
